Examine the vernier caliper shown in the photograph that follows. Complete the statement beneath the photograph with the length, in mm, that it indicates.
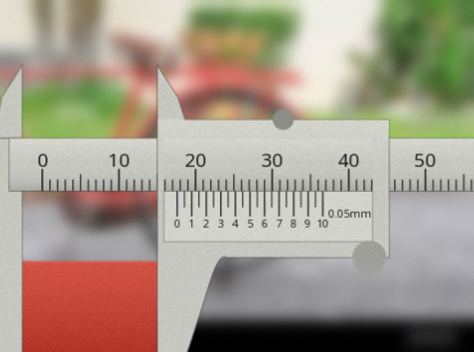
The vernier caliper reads 17.6 mm
